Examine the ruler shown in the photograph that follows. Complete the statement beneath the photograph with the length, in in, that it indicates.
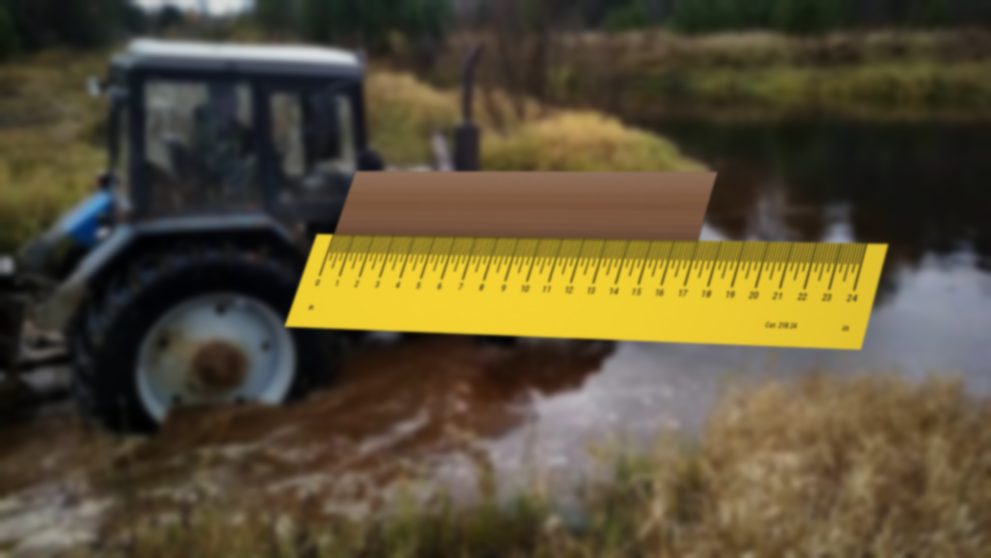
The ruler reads 17 in
